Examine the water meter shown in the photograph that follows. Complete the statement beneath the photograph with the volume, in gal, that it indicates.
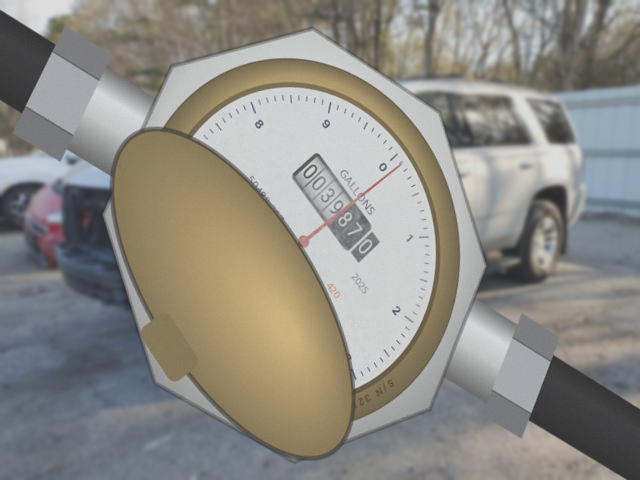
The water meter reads 39870.1 gal
